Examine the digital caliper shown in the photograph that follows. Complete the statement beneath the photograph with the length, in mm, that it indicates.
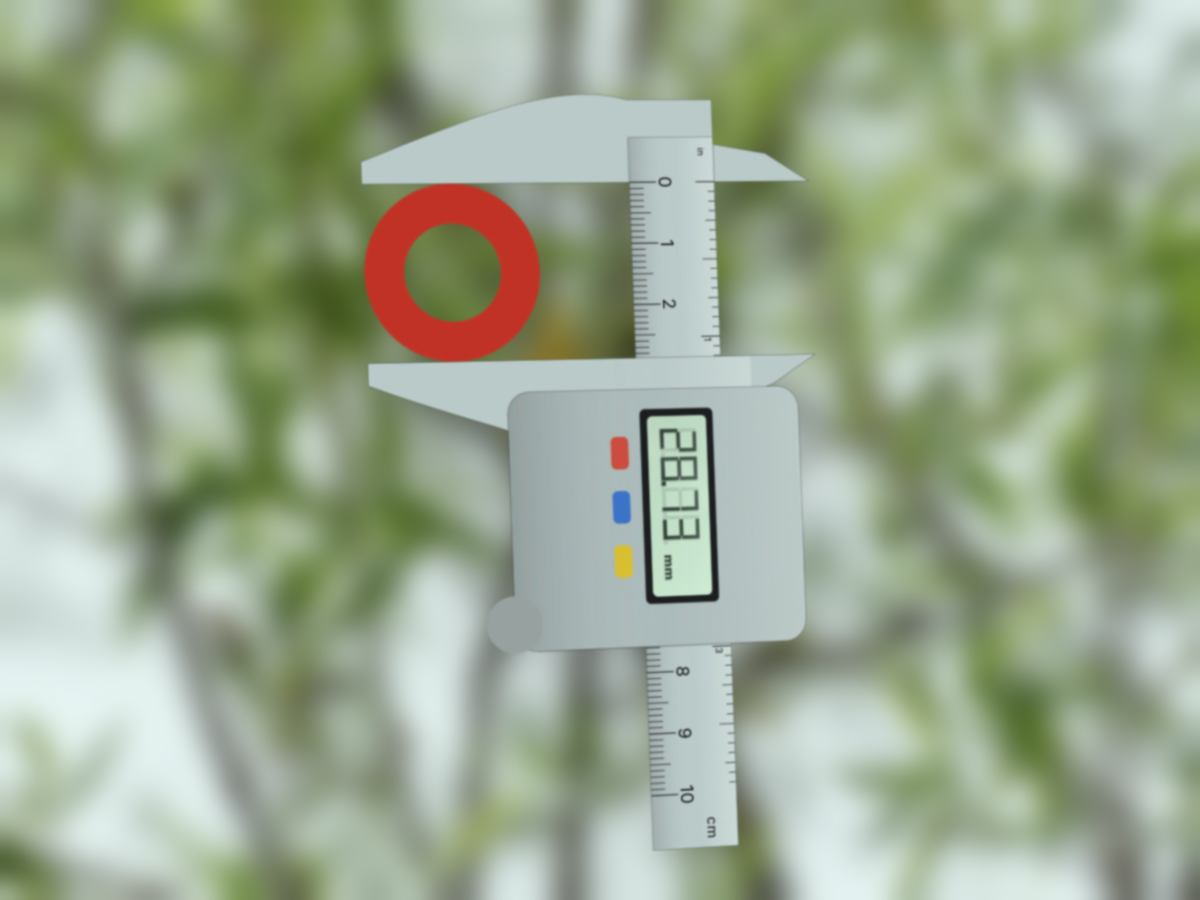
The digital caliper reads 28.73 mm
